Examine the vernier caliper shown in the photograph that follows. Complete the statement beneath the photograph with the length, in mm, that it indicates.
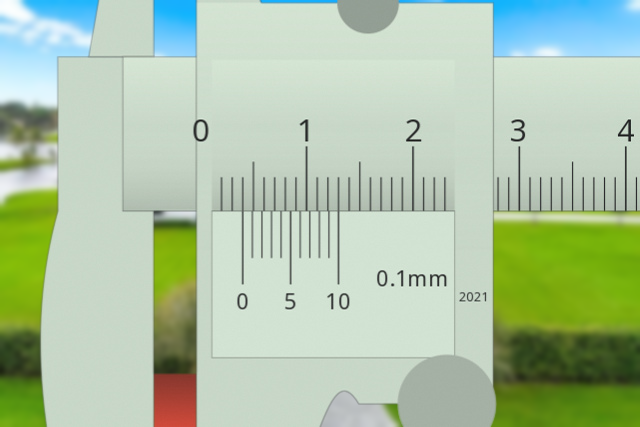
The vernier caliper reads 4.0 mm
